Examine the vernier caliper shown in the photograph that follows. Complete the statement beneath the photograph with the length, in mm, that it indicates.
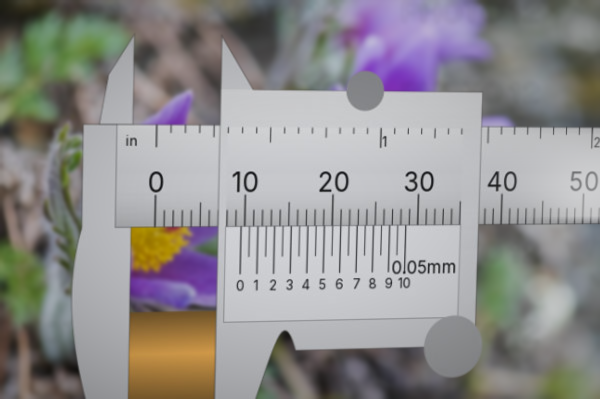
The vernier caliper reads 9.6 mm
